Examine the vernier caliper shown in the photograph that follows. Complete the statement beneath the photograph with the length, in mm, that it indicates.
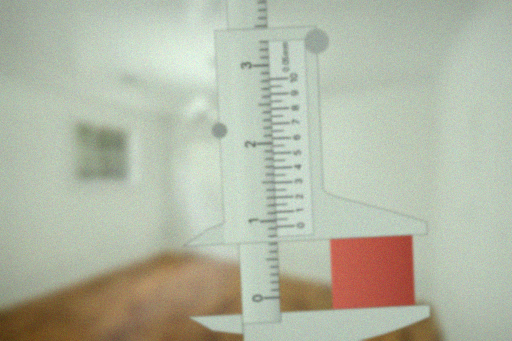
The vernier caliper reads 9.2 mm
